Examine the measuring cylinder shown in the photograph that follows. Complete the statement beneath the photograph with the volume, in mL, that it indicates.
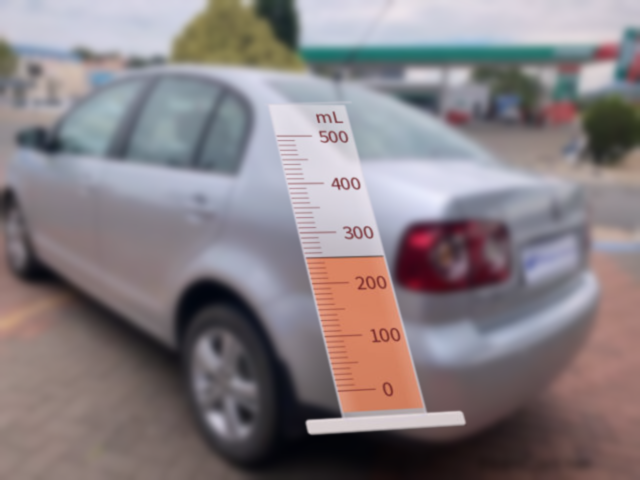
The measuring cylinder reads 250 mL
